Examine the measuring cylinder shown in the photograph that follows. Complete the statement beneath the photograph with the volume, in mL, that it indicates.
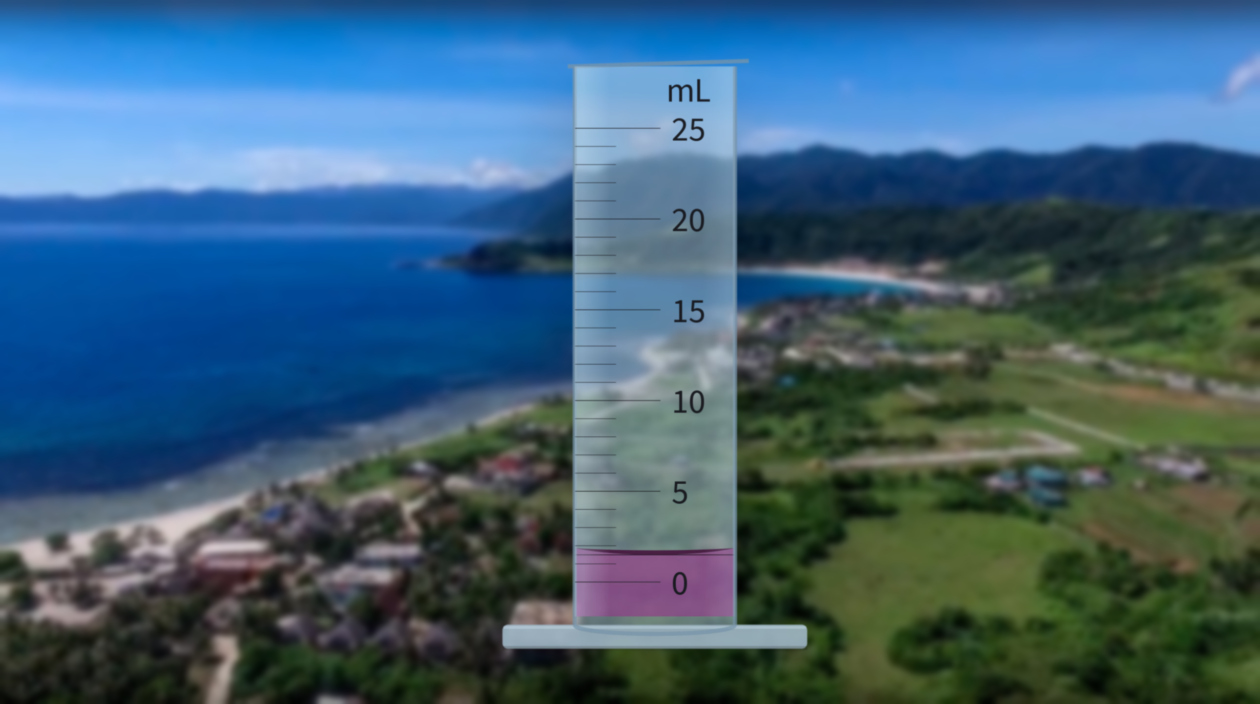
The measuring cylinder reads 1.5 mL
